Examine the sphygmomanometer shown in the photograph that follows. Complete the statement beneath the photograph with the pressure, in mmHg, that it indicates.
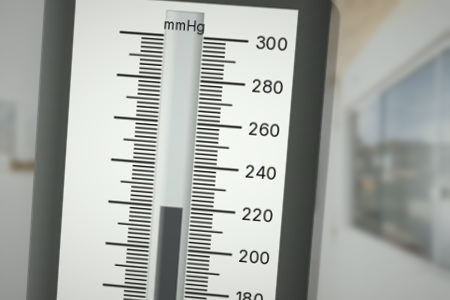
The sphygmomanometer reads 220 mmHg
